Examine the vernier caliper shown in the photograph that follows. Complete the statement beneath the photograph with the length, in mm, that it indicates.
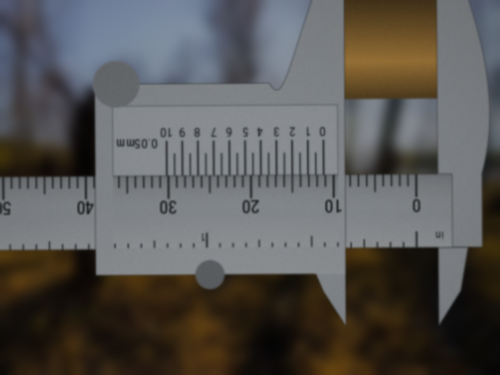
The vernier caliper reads 11.2 mm
